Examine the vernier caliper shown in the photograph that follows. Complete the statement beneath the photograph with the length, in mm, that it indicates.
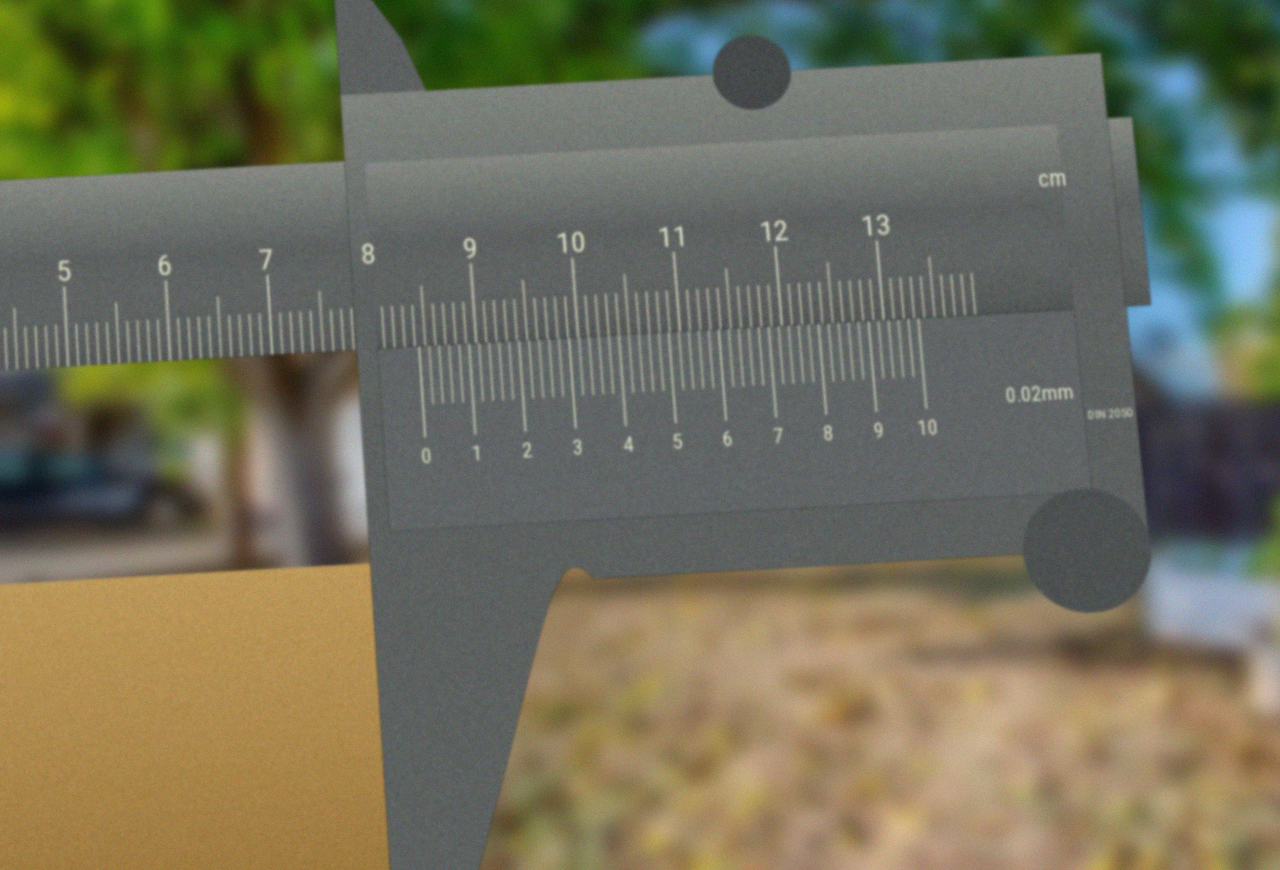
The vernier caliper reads 84.4 mm
